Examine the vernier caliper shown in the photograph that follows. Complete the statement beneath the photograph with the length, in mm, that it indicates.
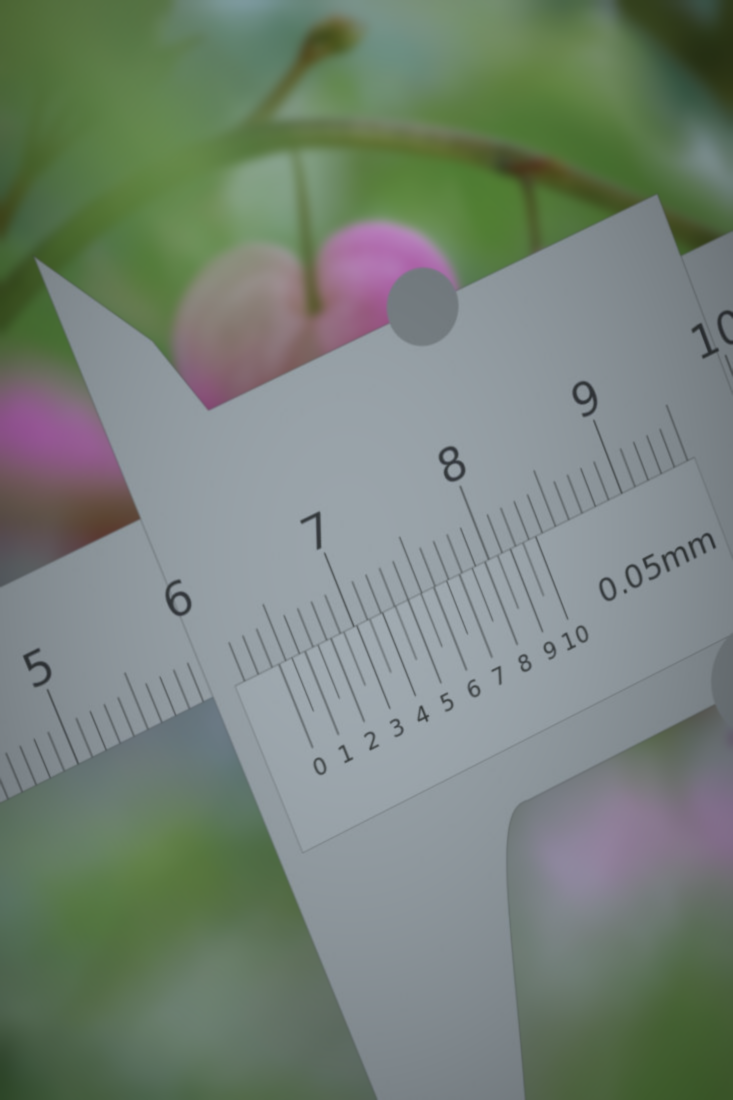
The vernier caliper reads 64.5 mm
